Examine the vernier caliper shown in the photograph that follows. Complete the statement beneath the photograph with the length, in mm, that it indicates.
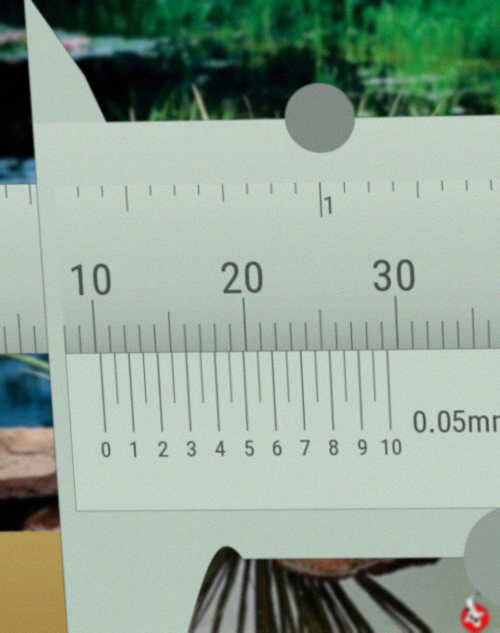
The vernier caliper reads 10.3 mm
